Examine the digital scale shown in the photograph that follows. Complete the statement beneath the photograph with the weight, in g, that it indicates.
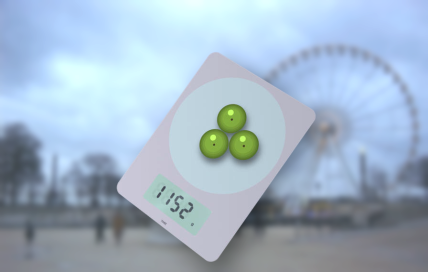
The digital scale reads 1152 g
